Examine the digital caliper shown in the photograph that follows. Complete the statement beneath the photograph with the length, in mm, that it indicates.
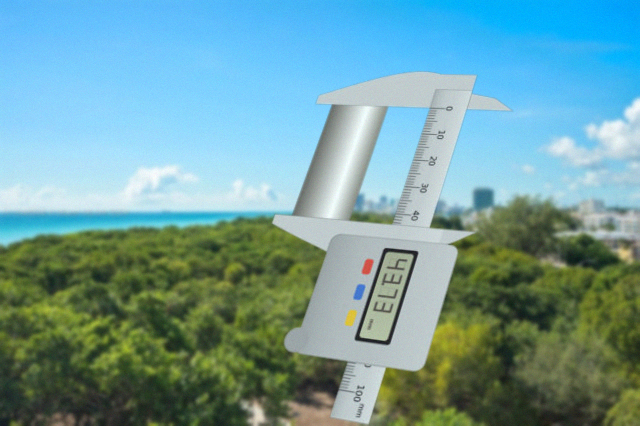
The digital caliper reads 43.73 mm
